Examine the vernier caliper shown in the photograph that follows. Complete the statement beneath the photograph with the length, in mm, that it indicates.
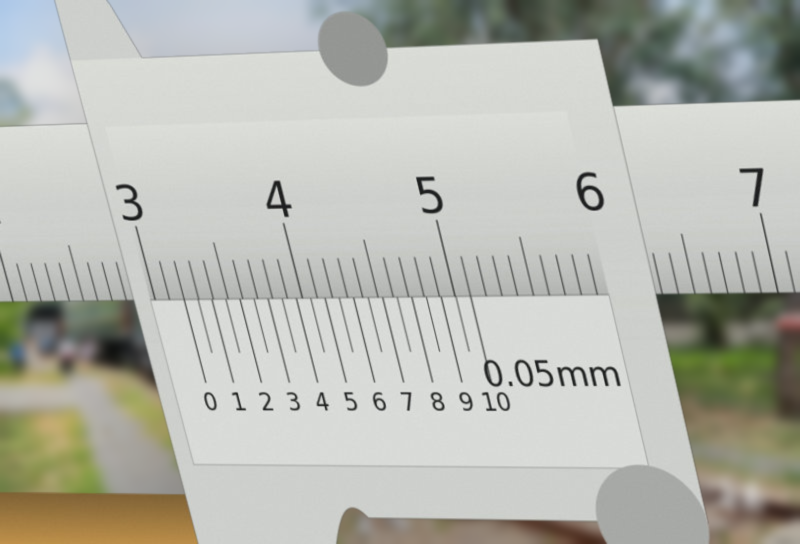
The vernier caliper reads 32.0 mm
